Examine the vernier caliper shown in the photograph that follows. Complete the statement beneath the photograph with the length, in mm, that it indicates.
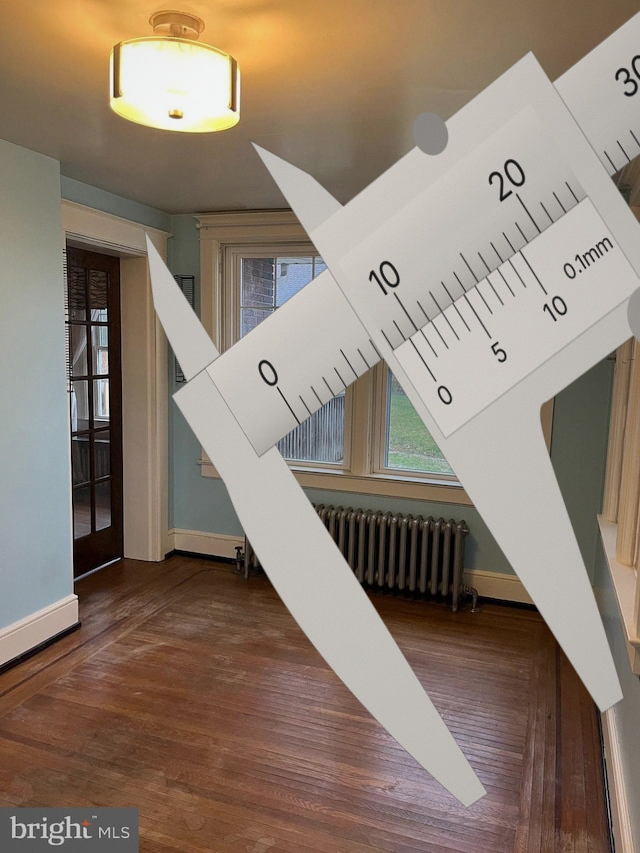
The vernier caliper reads 9.3 mm
